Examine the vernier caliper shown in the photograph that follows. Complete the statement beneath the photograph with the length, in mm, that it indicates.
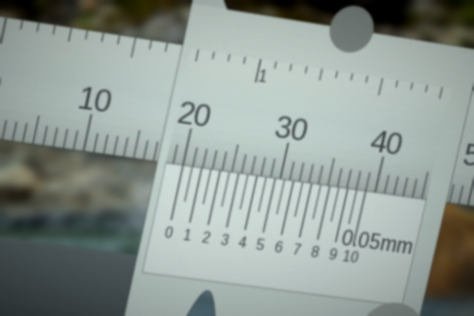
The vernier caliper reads 20.0 mm
